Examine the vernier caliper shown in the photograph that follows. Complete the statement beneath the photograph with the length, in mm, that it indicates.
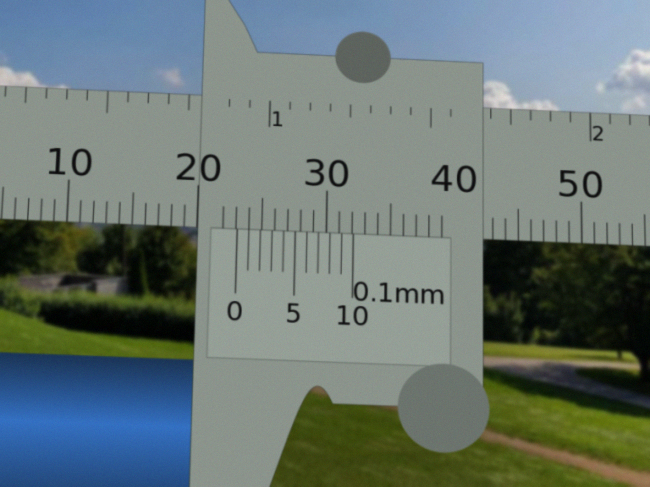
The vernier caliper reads 23.1 mm
